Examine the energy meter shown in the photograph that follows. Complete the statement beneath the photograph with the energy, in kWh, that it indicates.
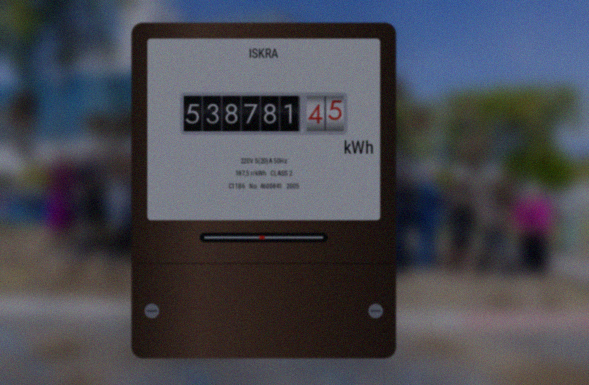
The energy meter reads 538781.45 kWh
